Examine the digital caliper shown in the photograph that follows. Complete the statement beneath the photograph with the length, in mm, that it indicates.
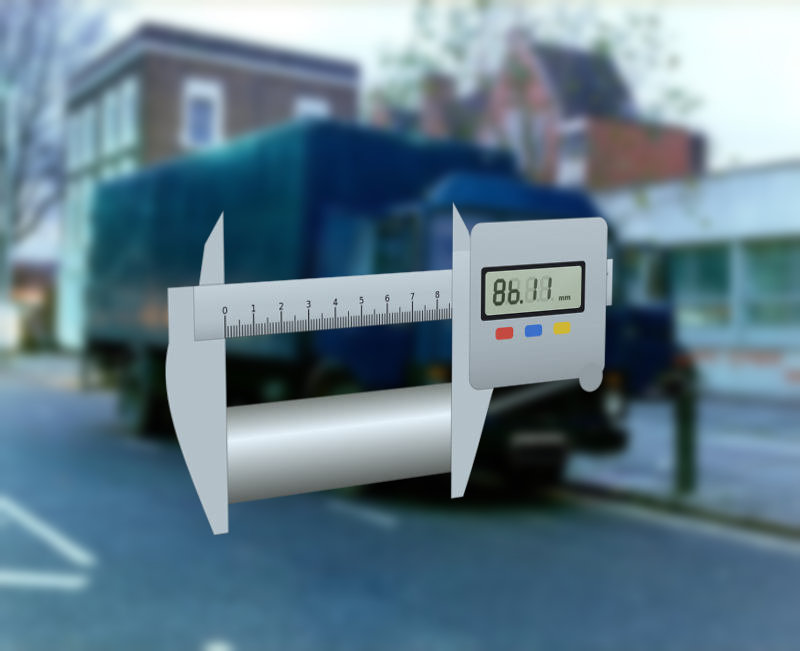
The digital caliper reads 86.11 mm
